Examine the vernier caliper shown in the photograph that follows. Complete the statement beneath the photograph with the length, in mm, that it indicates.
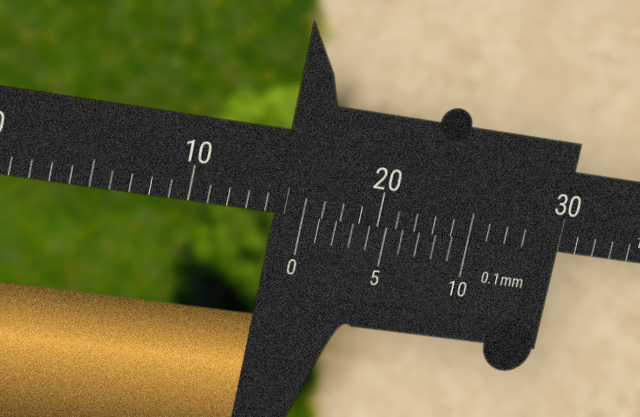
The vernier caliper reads 16.0 mm
